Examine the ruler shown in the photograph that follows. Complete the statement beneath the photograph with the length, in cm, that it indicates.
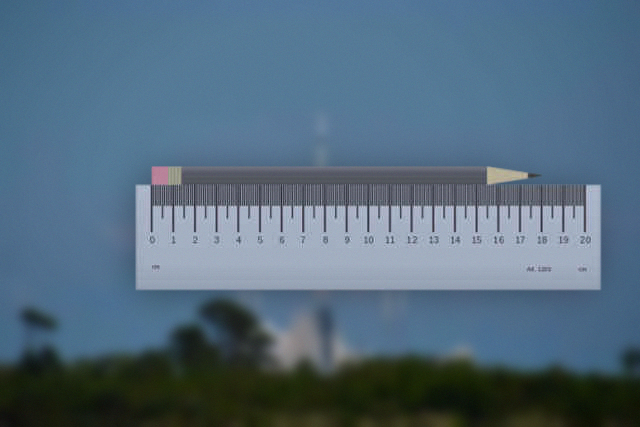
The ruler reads 18 cm
